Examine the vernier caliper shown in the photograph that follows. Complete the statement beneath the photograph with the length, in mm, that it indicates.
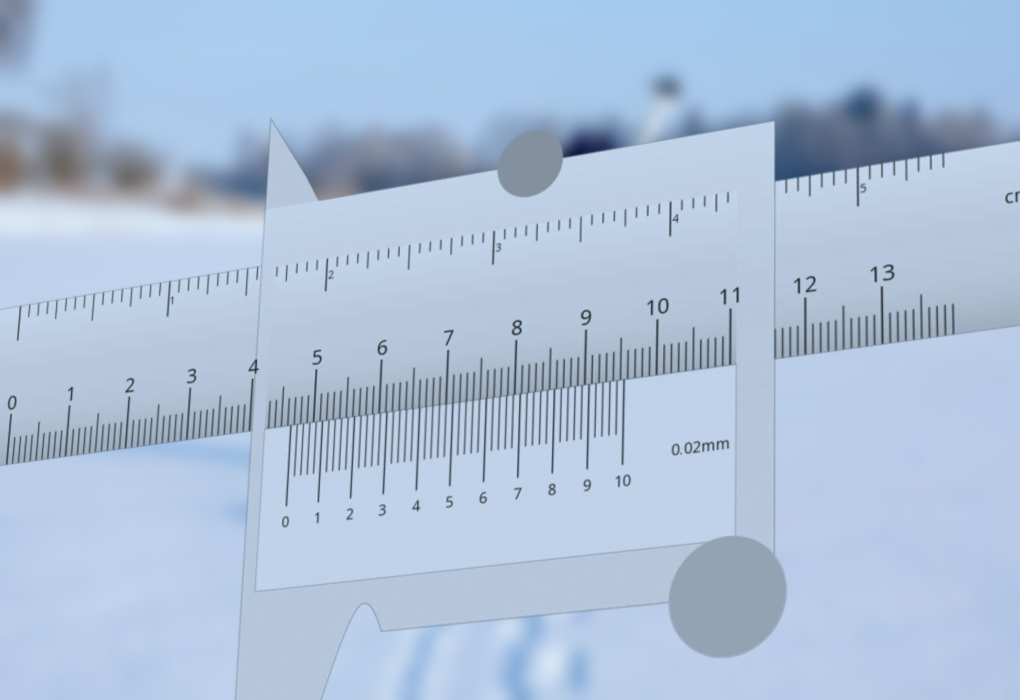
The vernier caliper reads 46.5 mm
